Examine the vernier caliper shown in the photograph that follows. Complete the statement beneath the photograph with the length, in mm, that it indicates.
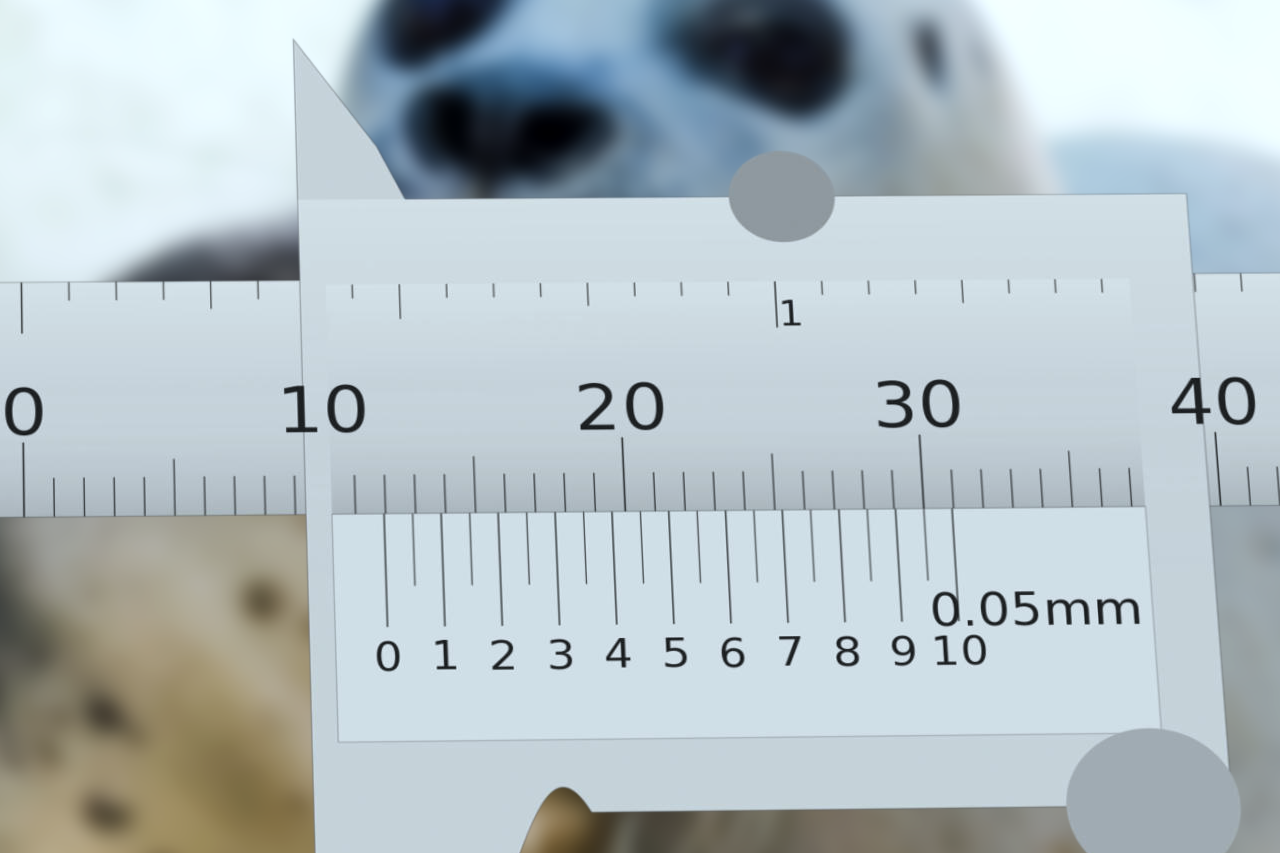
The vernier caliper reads 11.95 mm
